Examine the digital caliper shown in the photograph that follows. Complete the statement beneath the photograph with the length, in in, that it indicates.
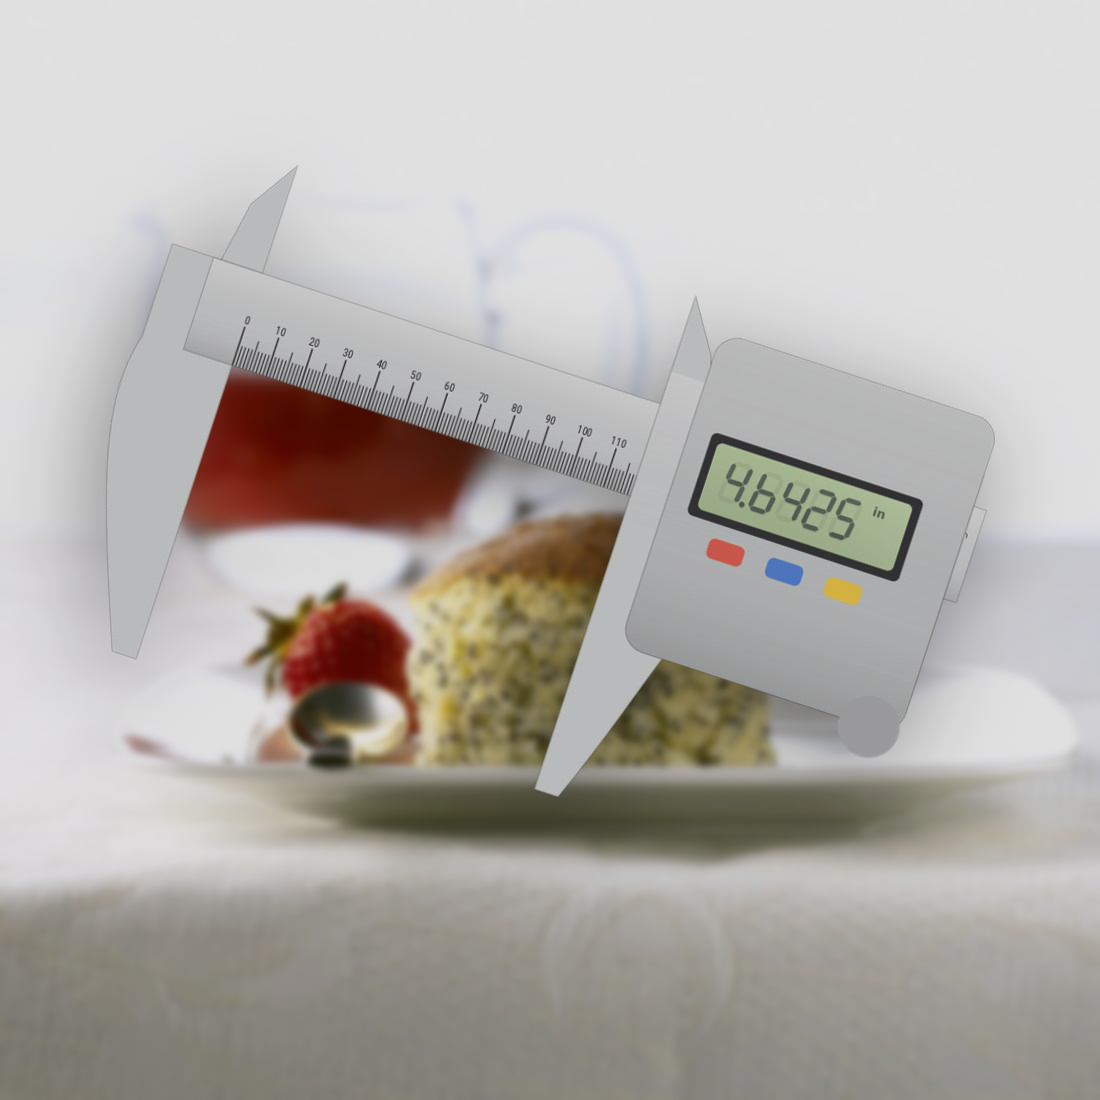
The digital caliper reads 4.6425 in
